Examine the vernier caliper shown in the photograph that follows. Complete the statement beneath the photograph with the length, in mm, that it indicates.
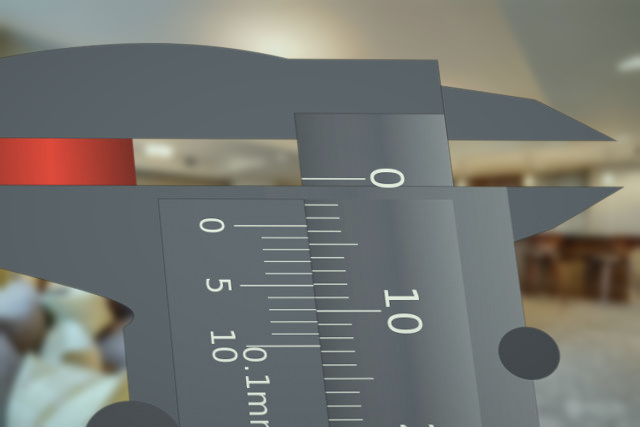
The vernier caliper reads 3.6 mm
